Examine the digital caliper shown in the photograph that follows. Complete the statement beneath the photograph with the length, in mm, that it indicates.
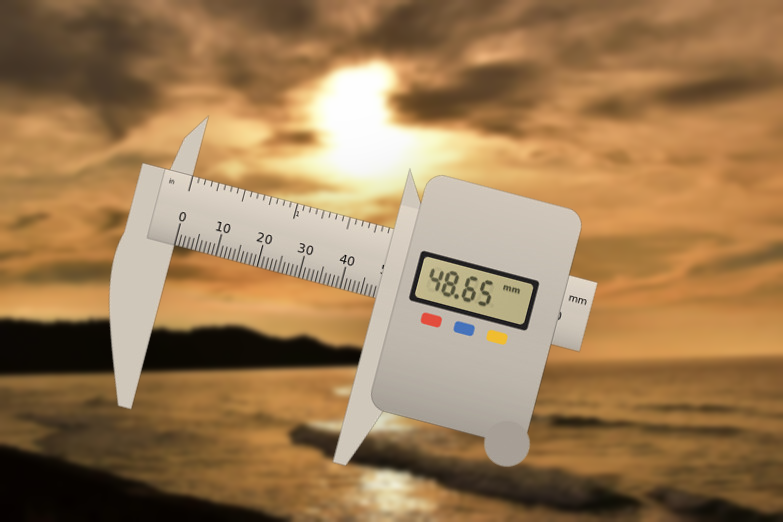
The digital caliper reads 48.65 mm
